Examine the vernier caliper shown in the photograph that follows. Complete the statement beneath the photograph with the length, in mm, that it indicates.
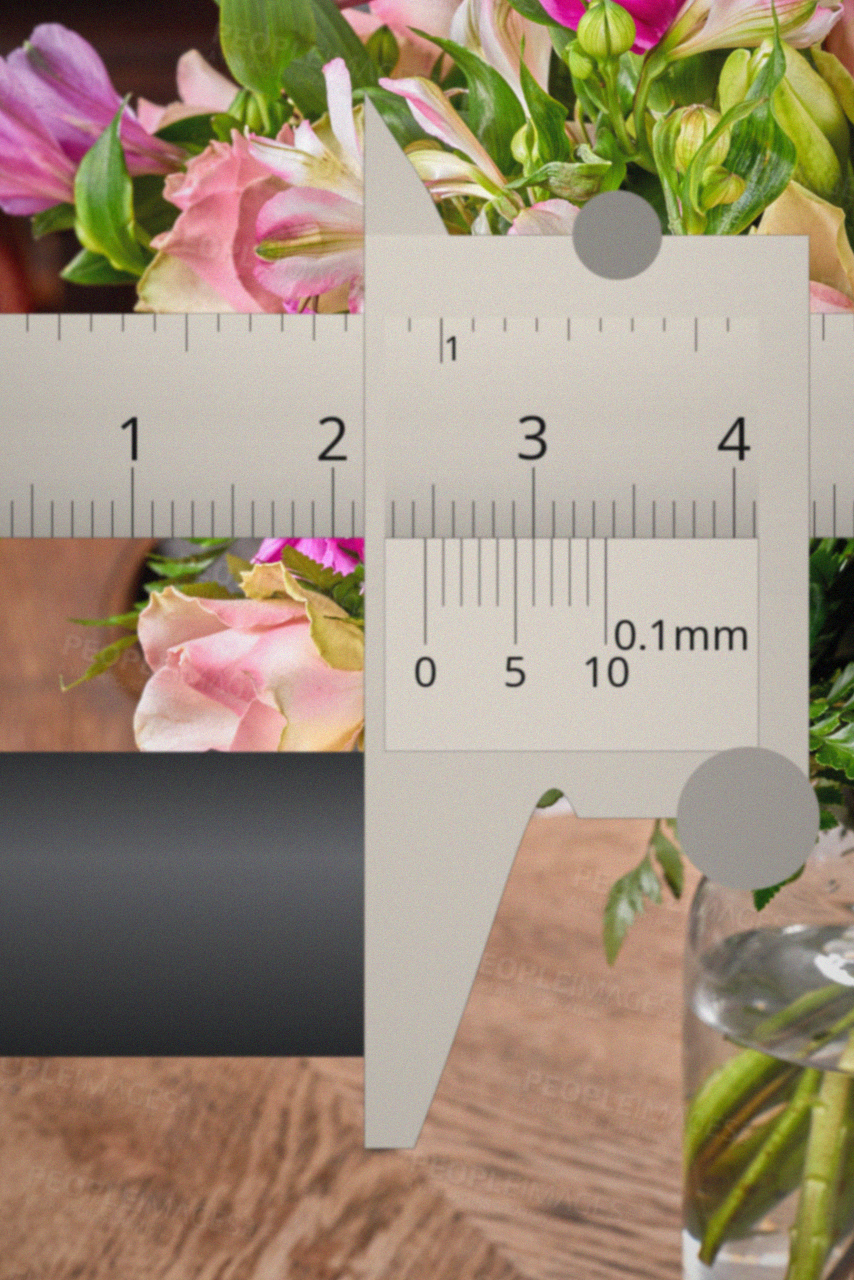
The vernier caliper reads 24.6 mm
